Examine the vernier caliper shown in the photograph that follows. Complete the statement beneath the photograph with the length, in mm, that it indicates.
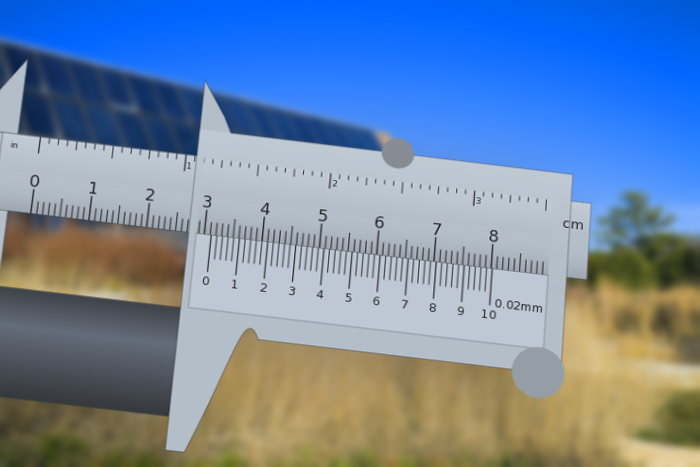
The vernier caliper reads 31.2 mm
